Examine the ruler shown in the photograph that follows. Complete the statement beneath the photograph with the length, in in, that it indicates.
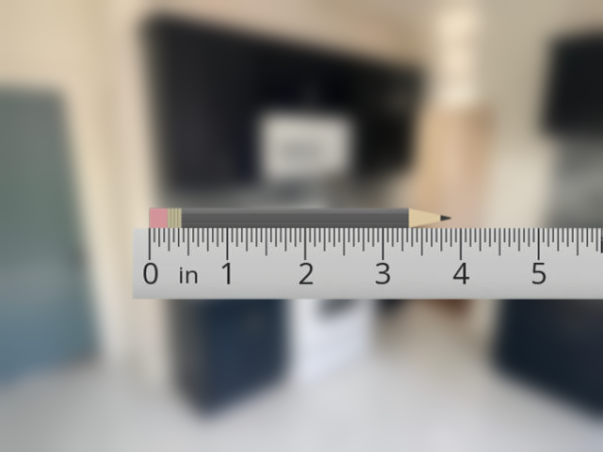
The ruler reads 3.875 in
